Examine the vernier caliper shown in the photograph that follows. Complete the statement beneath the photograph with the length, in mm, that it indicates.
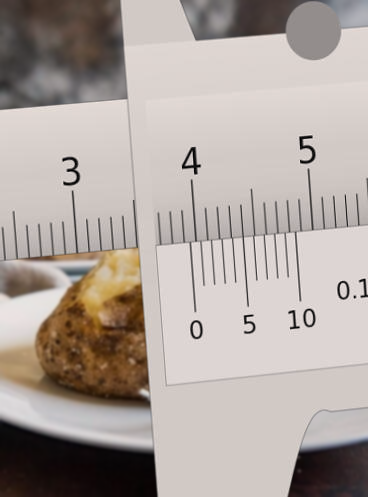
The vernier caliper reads 39.5 mm
